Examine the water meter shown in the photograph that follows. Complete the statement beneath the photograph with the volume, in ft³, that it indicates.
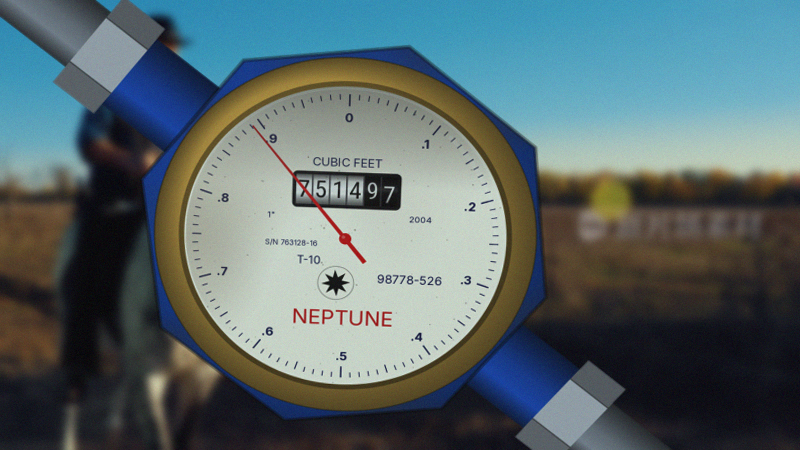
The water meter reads 751496.89 ft³
